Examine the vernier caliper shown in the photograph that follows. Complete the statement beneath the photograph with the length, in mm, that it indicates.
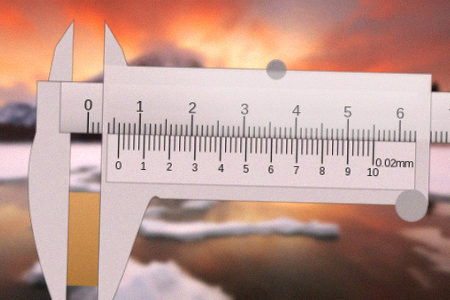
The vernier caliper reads 6.0 mm
